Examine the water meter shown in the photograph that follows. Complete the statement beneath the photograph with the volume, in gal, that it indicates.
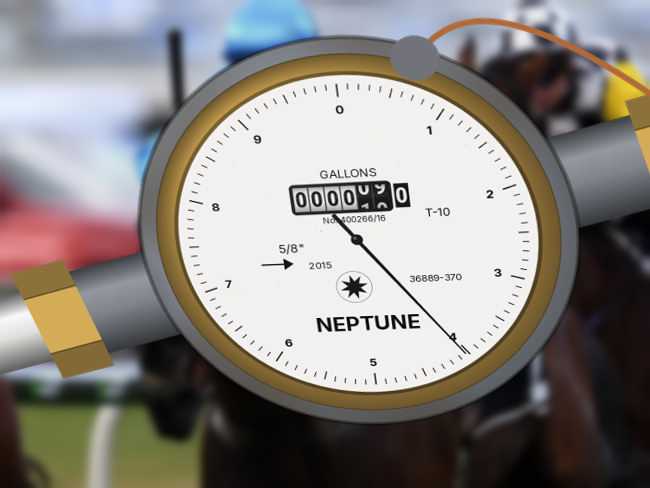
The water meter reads 94.0 gal
